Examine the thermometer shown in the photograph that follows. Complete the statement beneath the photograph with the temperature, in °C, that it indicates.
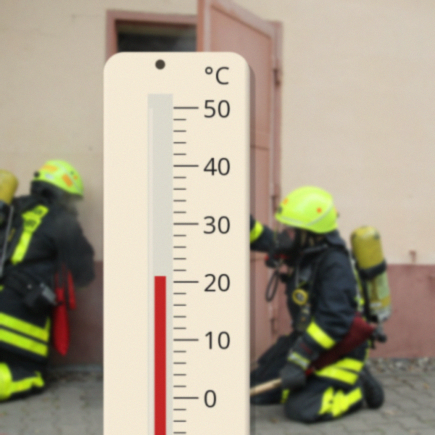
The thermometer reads 21 °C
